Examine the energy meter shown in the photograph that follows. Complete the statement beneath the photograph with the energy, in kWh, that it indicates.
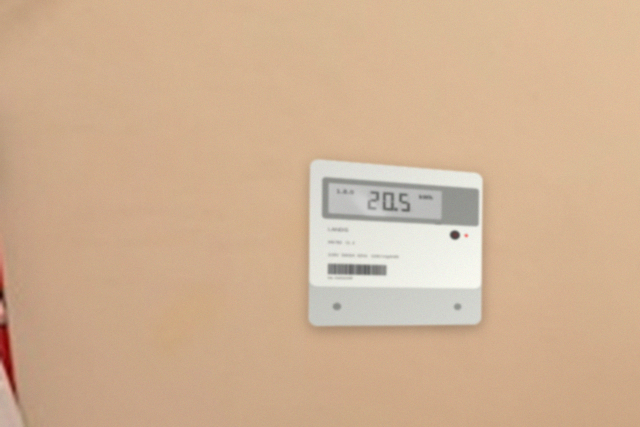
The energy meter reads 20.5 kWh
